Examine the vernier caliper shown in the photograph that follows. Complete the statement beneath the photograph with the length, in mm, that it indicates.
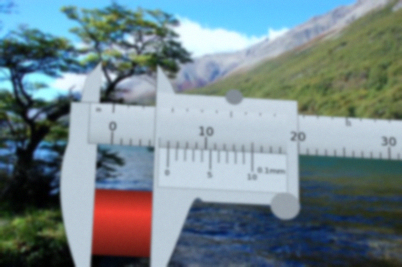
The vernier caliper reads 6.0 mm
